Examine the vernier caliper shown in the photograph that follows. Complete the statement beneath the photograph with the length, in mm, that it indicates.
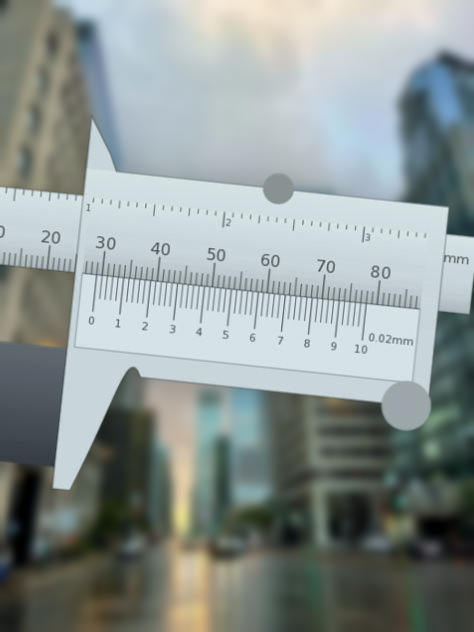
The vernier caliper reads 29.0 mm
